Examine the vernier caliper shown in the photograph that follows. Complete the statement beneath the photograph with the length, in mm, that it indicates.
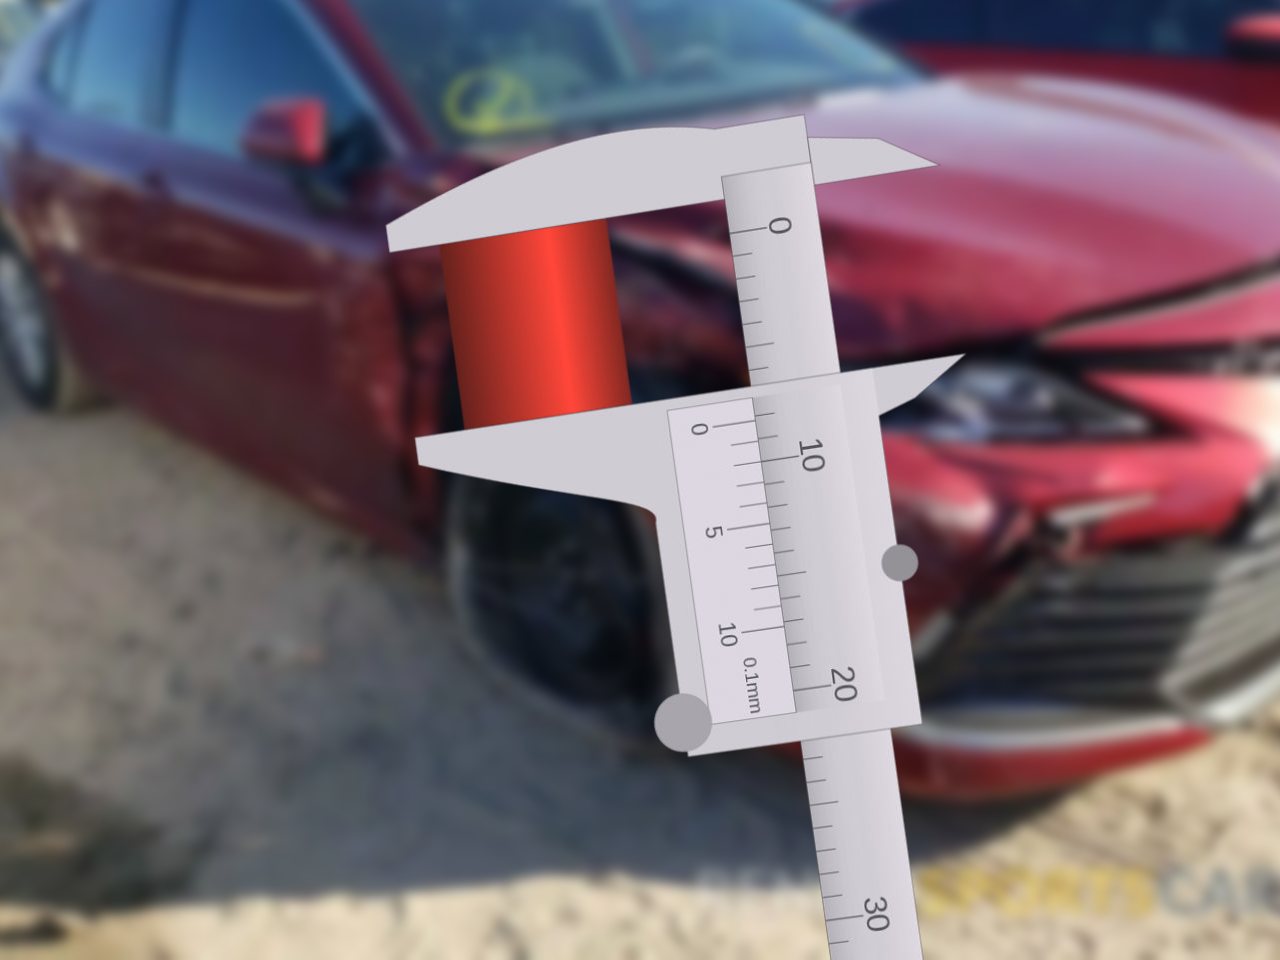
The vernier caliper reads 8.2 mm
